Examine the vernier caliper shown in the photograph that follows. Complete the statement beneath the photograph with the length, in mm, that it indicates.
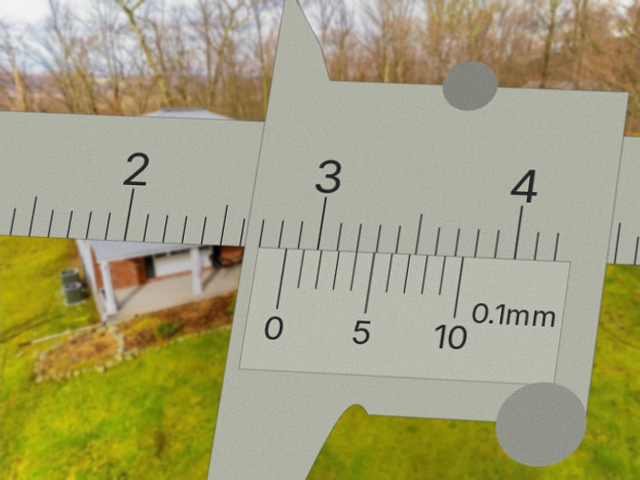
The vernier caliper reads 28.4 mm
